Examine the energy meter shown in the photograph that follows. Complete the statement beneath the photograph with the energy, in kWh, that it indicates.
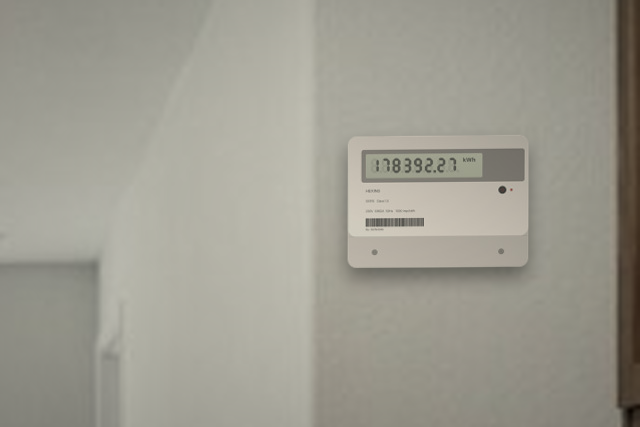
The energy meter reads 178392.27 kWh
